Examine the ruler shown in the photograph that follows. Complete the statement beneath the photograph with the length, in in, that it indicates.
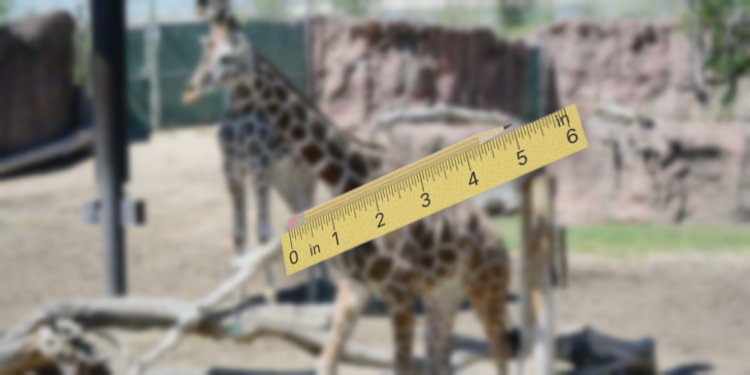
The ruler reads 5 in
